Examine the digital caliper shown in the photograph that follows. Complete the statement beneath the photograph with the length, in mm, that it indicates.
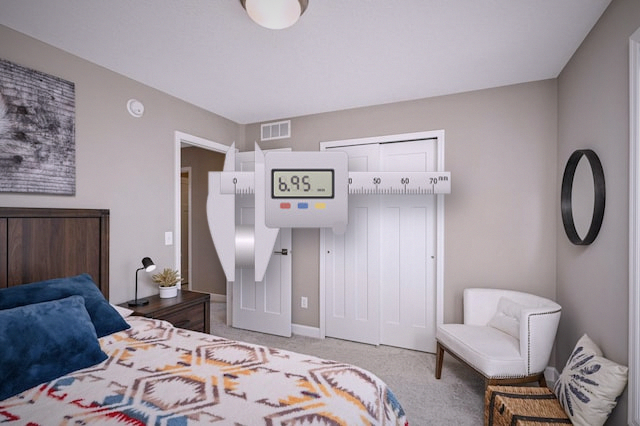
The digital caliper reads 6.95 mm
